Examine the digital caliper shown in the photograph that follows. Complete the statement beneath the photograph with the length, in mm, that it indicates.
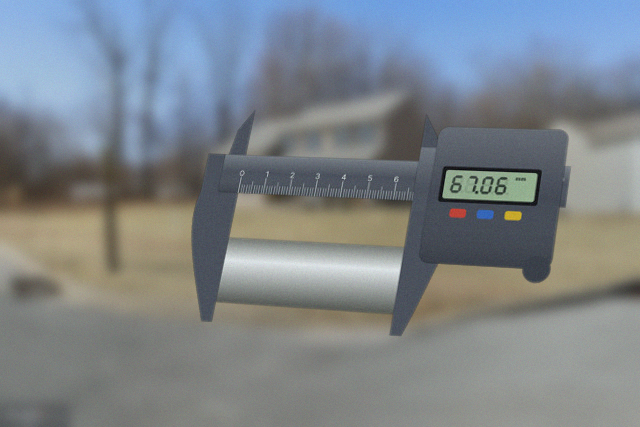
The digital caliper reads 67.06 mm
